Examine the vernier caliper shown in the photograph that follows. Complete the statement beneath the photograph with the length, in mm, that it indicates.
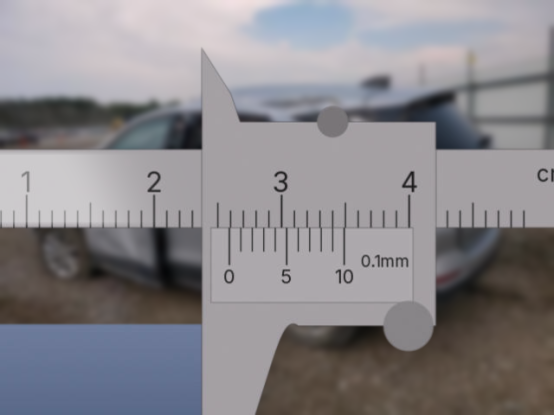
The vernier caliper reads 25.9 mm
